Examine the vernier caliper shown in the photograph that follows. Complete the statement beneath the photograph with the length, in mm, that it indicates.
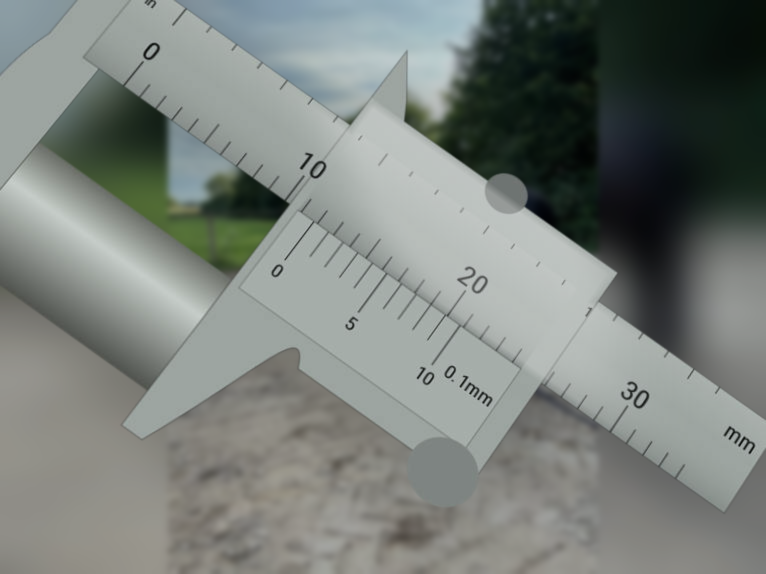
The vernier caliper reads 11.8 mm
